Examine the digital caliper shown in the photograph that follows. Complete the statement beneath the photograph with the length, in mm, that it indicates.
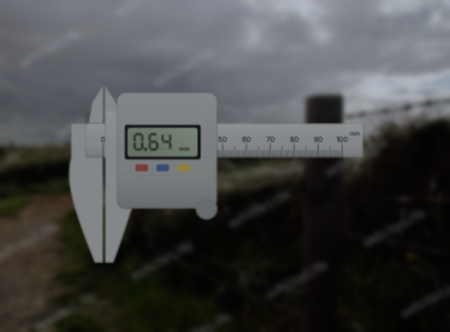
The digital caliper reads 0.64 mm
